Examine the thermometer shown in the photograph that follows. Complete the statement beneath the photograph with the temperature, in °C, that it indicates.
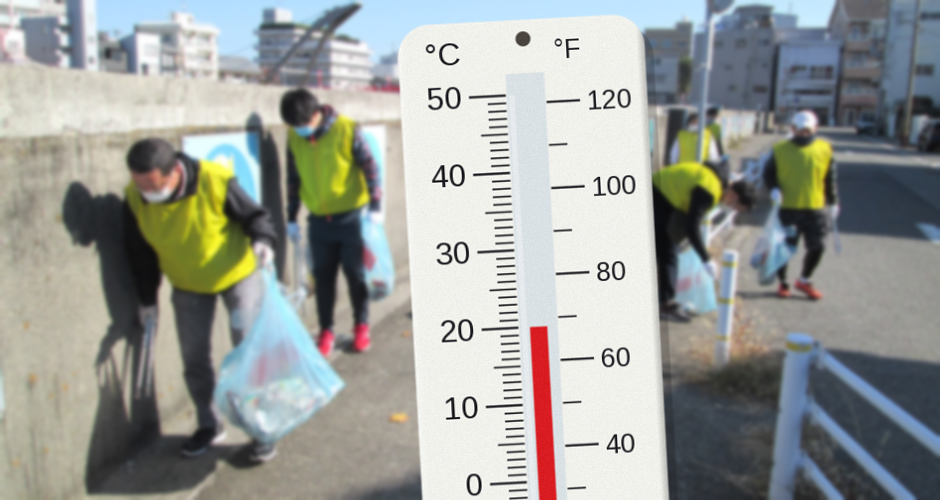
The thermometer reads 20 °C
